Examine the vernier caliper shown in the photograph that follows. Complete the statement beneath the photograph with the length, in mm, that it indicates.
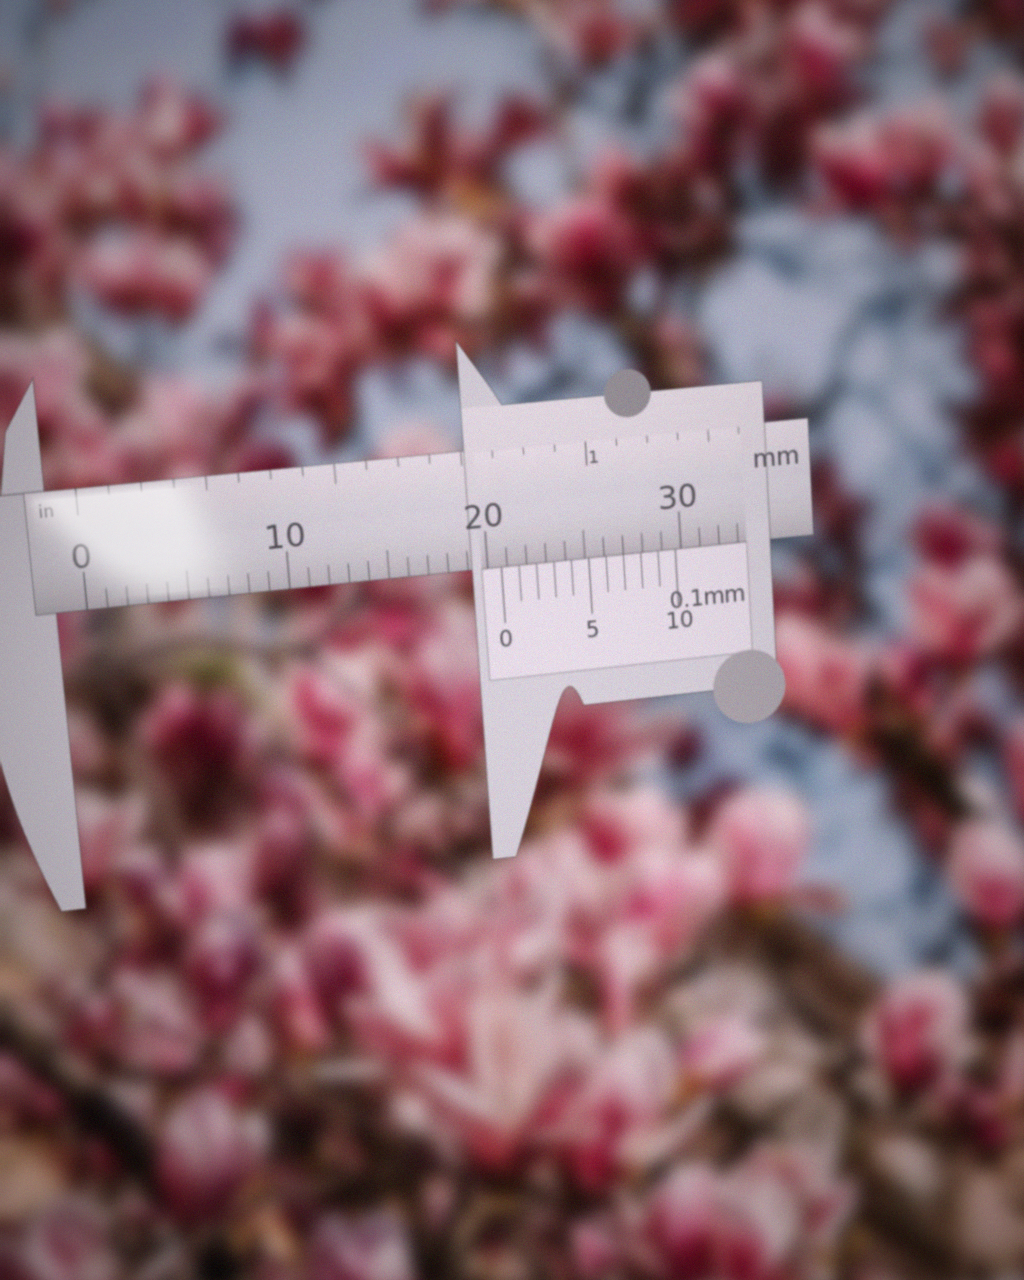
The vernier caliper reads 20.7 mm
